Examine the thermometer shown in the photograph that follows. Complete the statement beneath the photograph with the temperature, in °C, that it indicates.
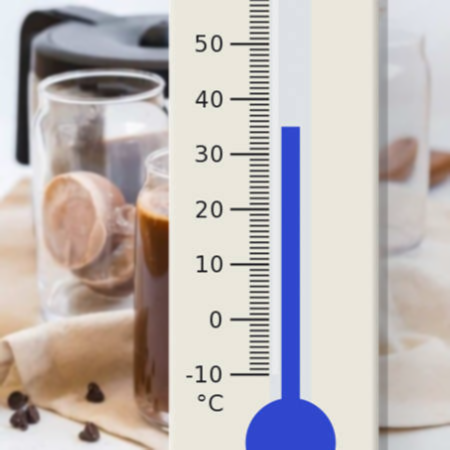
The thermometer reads 35 °C
